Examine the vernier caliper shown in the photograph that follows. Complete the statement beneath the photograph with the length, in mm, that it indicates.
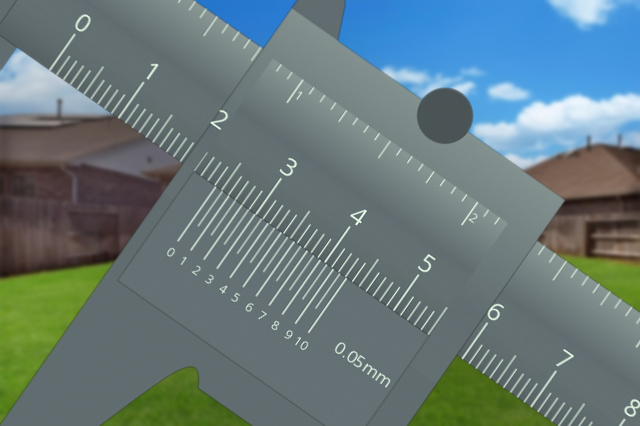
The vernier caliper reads 24.2 mm
